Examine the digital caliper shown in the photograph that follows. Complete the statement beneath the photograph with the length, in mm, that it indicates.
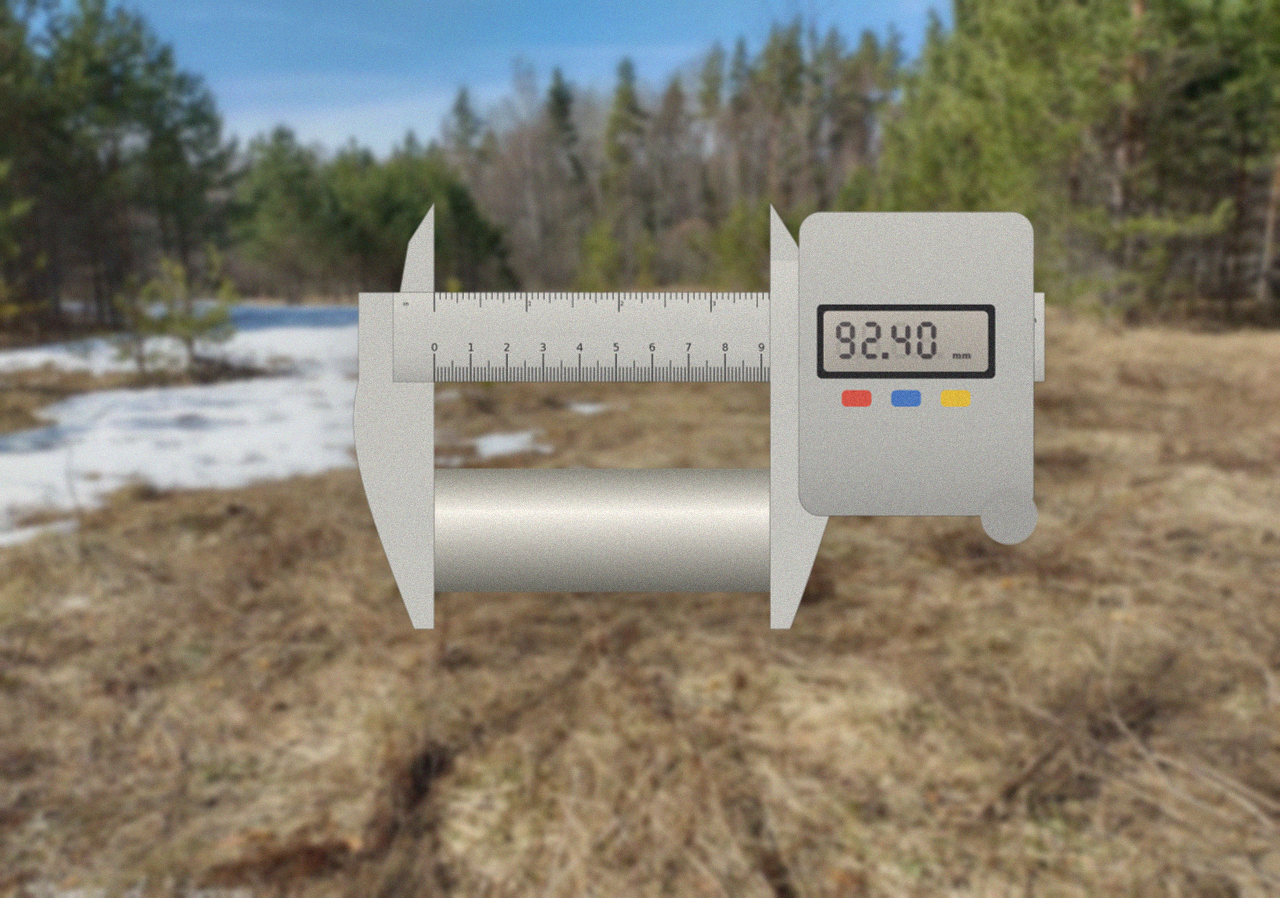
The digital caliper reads 92.40 mm
